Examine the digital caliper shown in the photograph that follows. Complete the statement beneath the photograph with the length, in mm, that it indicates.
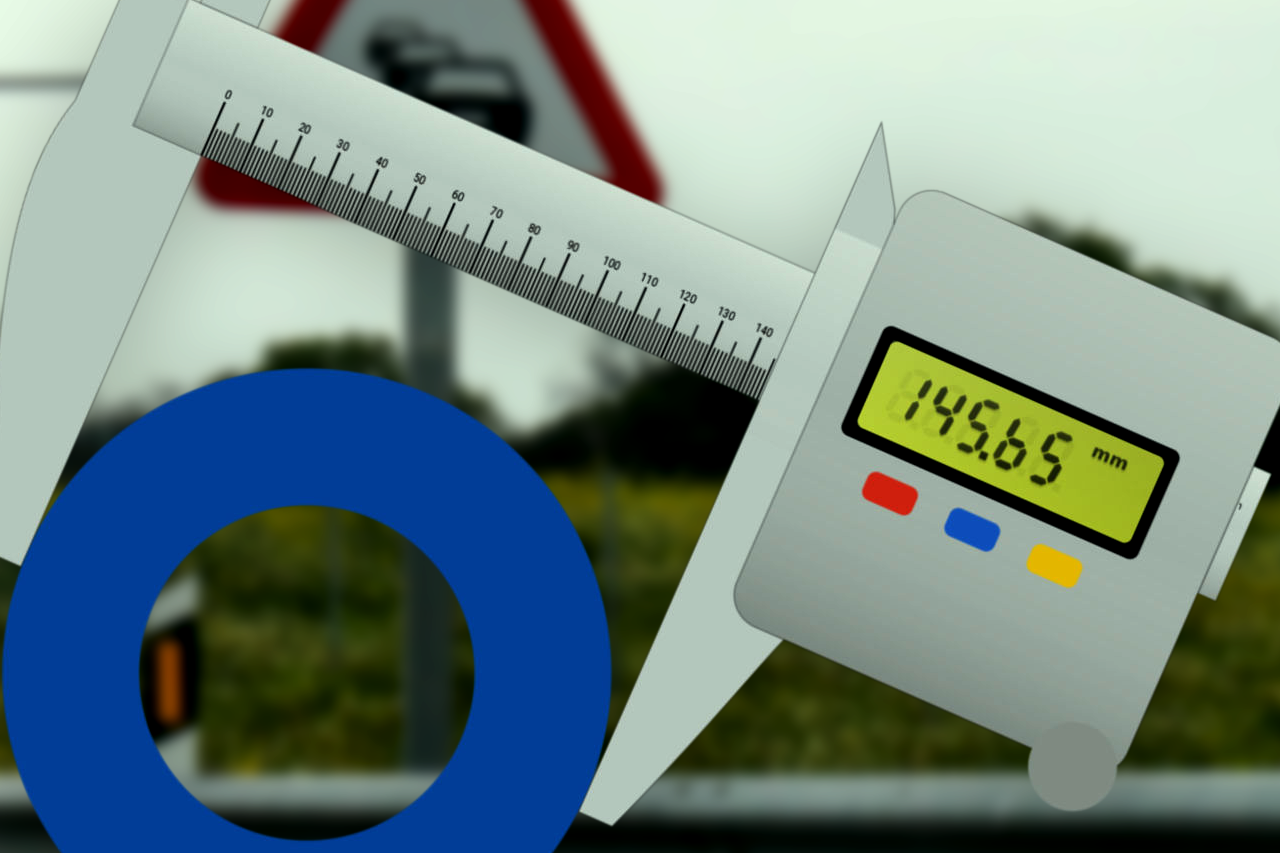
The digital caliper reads 145.65 mm
